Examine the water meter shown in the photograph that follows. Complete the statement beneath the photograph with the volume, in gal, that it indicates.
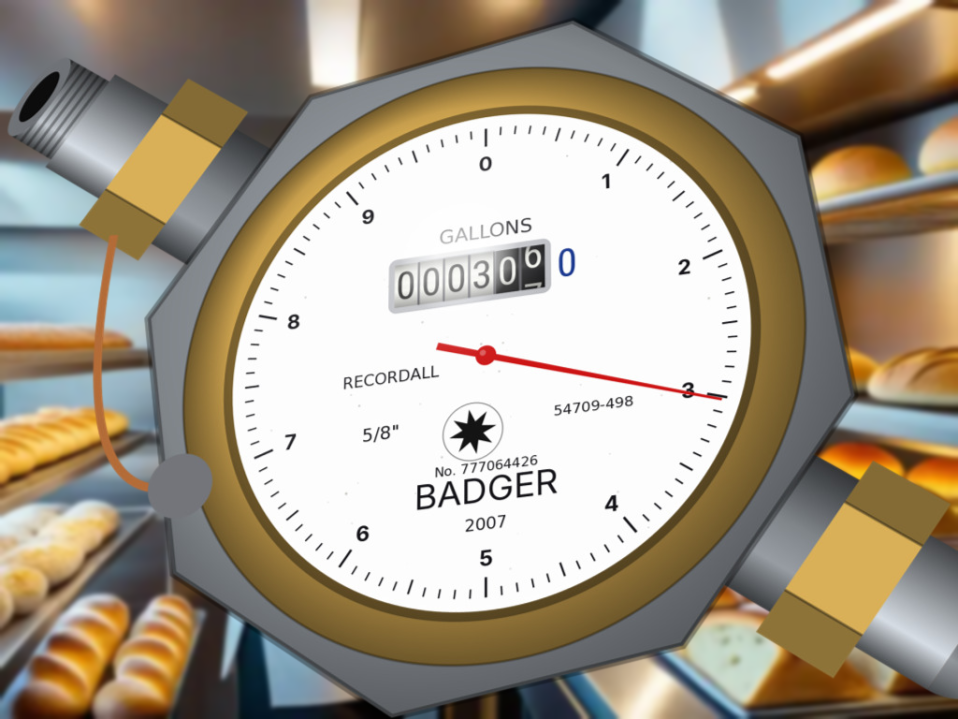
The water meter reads 3063.0 gal
